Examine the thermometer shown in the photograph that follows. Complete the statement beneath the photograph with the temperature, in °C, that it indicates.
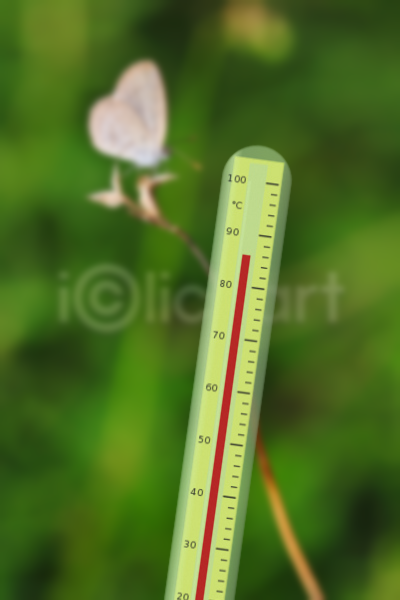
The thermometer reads 86 °C
